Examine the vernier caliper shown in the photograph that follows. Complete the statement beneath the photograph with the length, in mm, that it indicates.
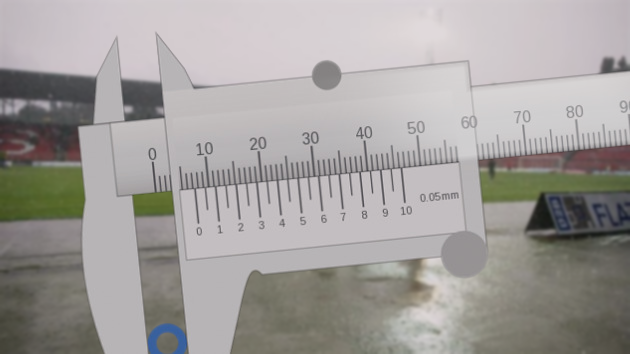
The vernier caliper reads 7.4 mm
